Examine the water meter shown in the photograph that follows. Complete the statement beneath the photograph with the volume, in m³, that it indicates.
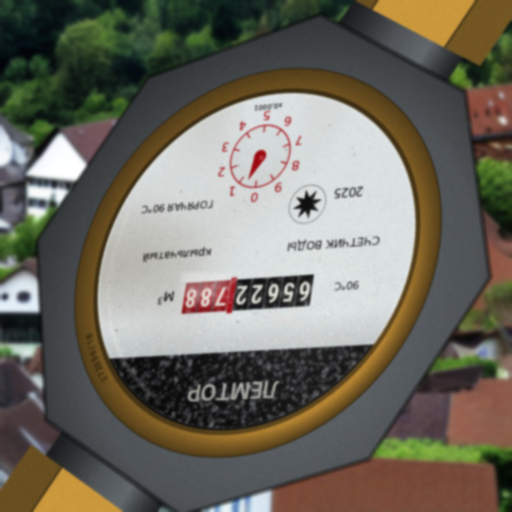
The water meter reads 65622.7880 m³
